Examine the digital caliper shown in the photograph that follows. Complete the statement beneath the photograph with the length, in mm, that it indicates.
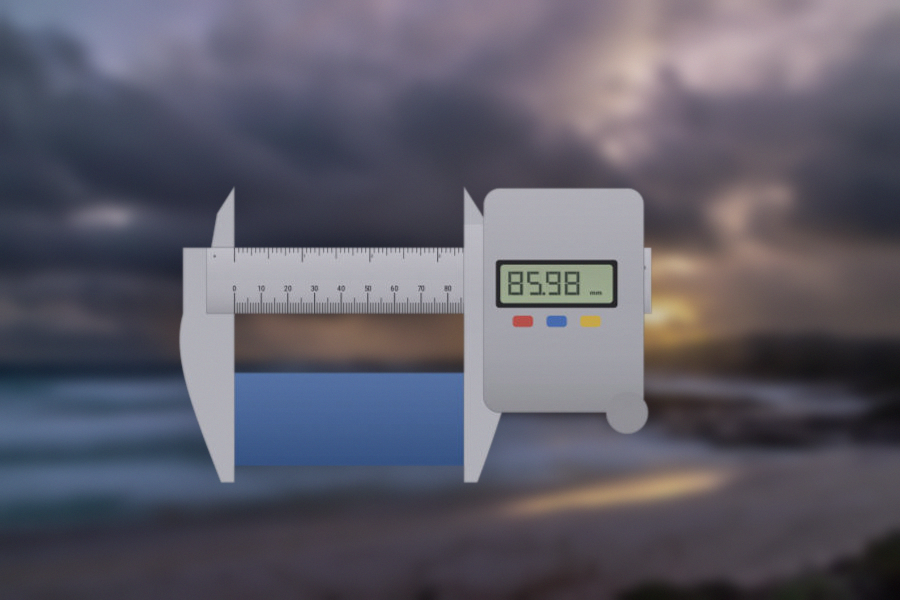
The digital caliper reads 85.98 mm
